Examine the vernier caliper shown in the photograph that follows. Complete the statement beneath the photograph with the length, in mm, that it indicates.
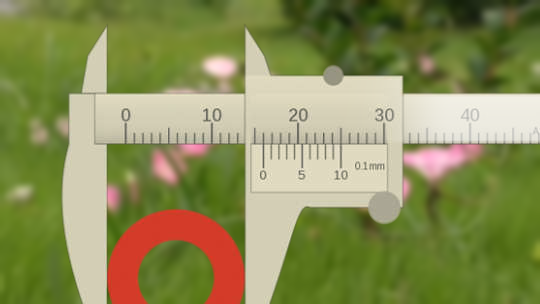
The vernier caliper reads 16.0 mm
